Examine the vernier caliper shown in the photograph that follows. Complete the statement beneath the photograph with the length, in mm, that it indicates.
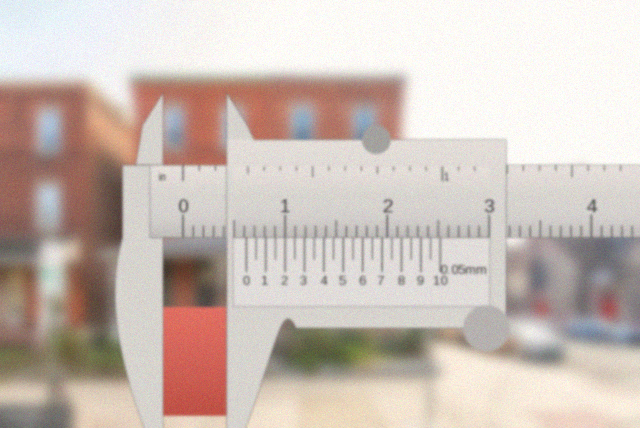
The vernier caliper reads 6.2 mm
